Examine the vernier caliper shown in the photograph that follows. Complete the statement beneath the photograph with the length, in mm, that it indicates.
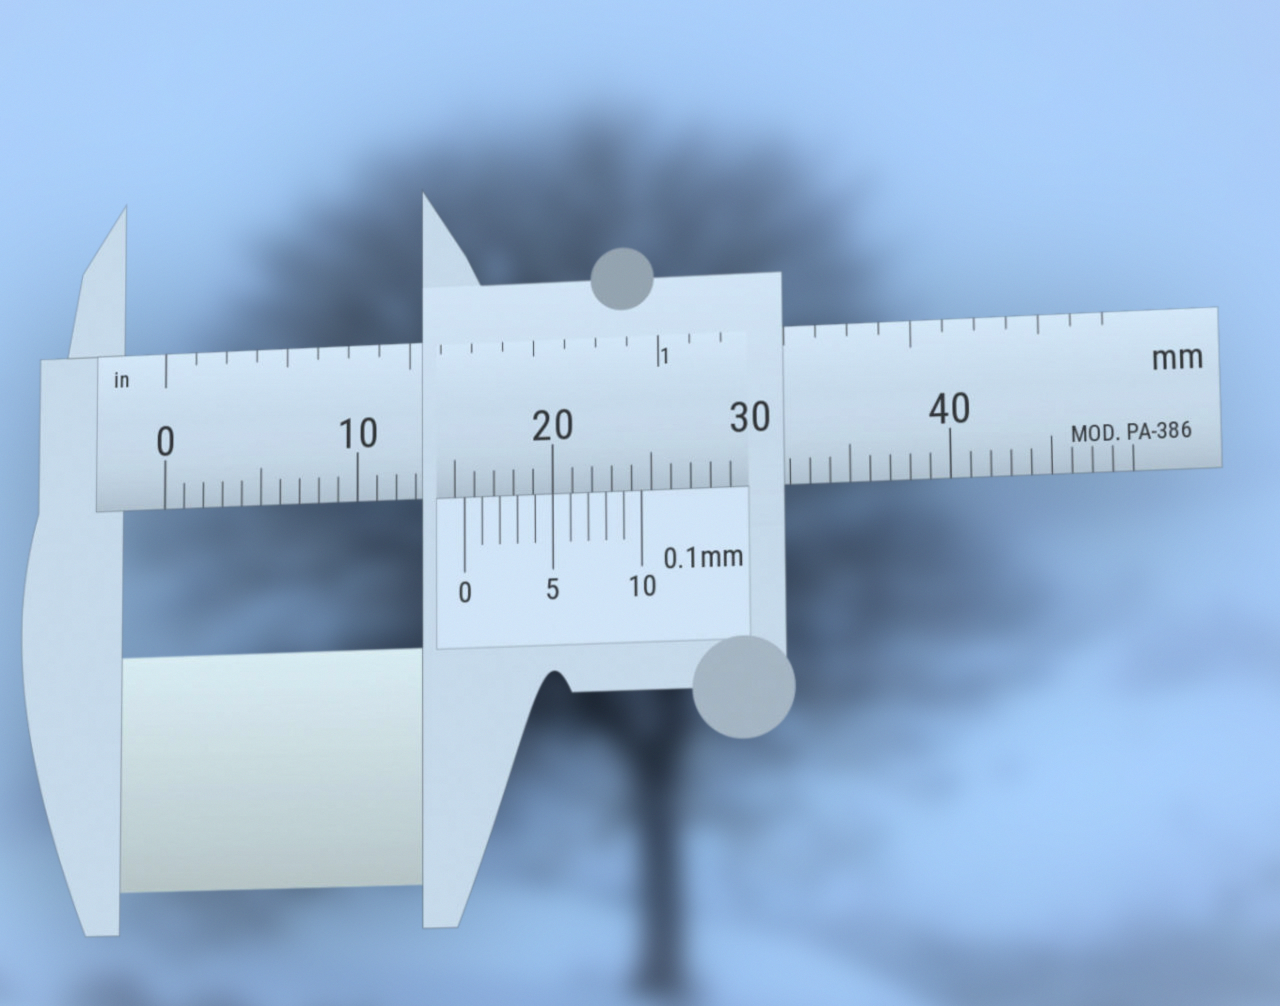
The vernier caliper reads 15.5 mm
